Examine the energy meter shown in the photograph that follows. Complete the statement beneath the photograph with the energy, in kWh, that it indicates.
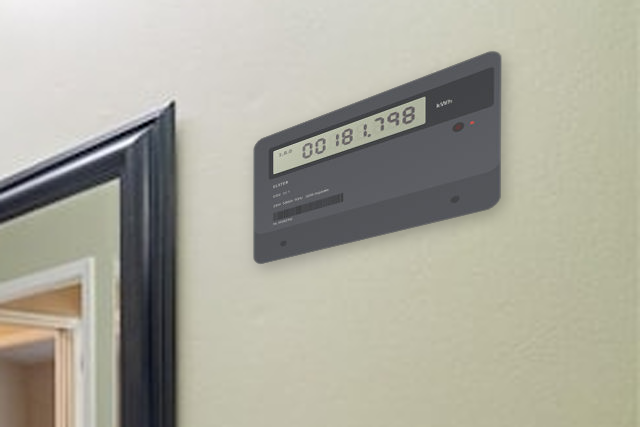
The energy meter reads 181.798 kWh
